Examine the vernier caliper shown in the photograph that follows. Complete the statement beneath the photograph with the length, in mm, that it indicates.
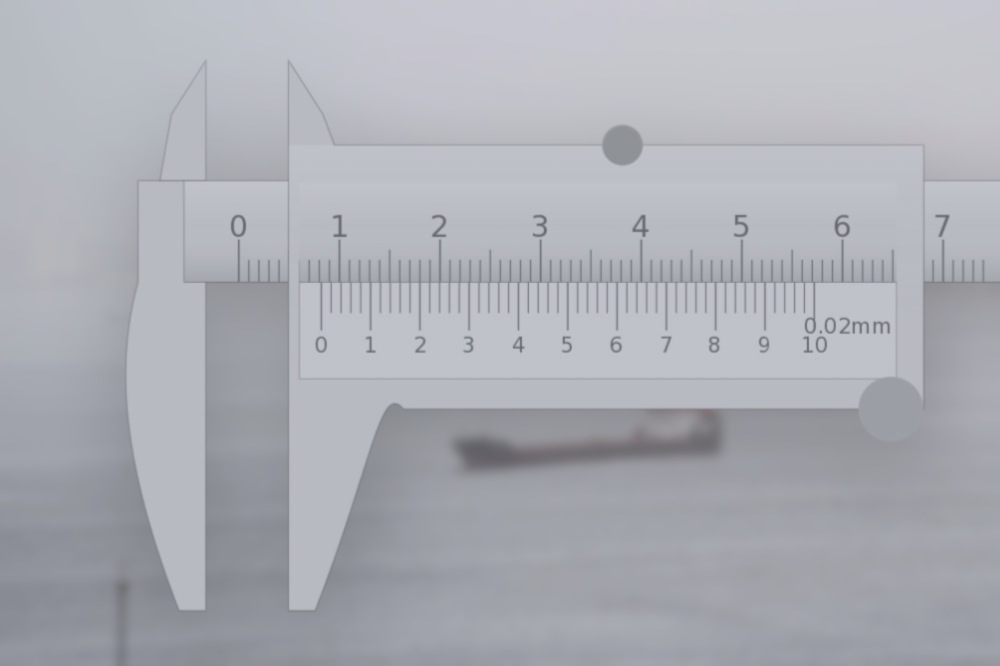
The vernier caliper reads 8.2 mm
